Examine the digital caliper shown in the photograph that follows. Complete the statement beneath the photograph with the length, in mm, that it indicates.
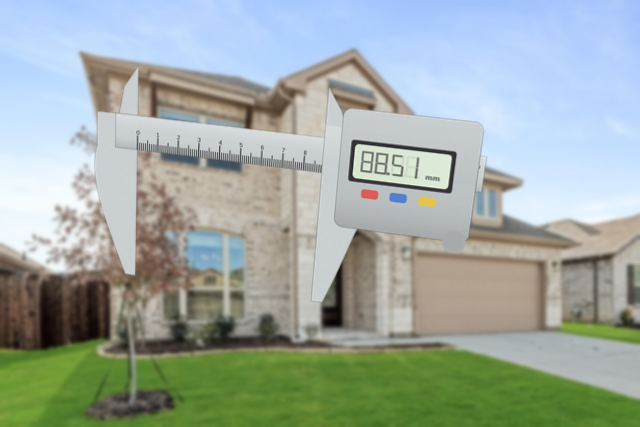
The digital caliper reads 88.51 mm
